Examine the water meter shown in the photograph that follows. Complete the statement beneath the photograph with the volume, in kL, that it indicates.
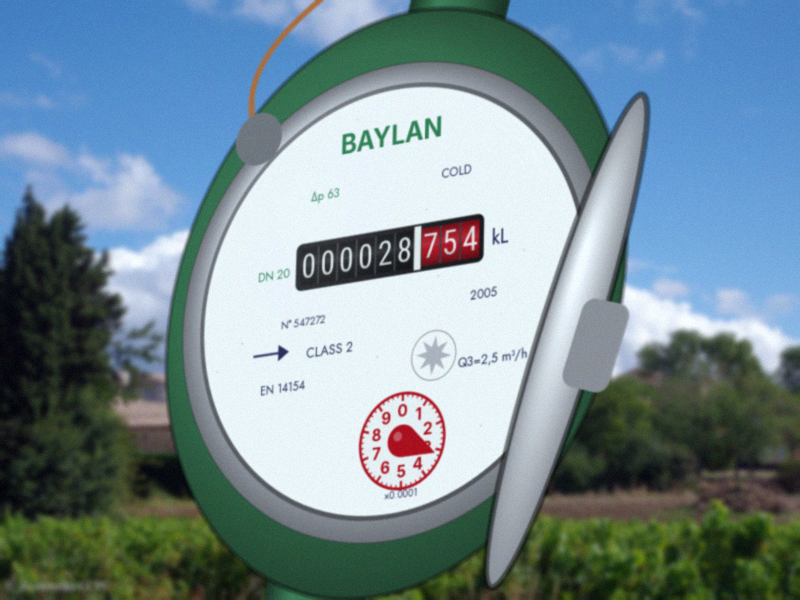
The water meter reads 28.7543 kL
